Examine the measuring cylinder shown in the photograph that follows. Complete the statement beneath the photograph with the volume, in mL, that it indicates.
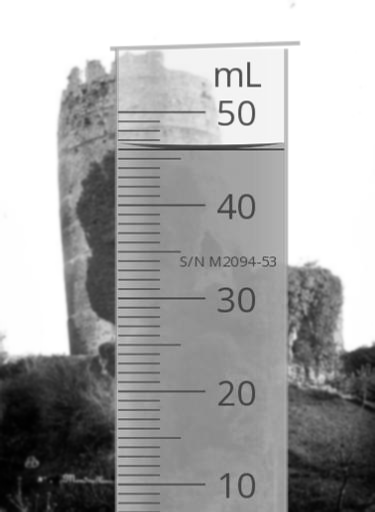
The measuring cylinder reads 46 mL
